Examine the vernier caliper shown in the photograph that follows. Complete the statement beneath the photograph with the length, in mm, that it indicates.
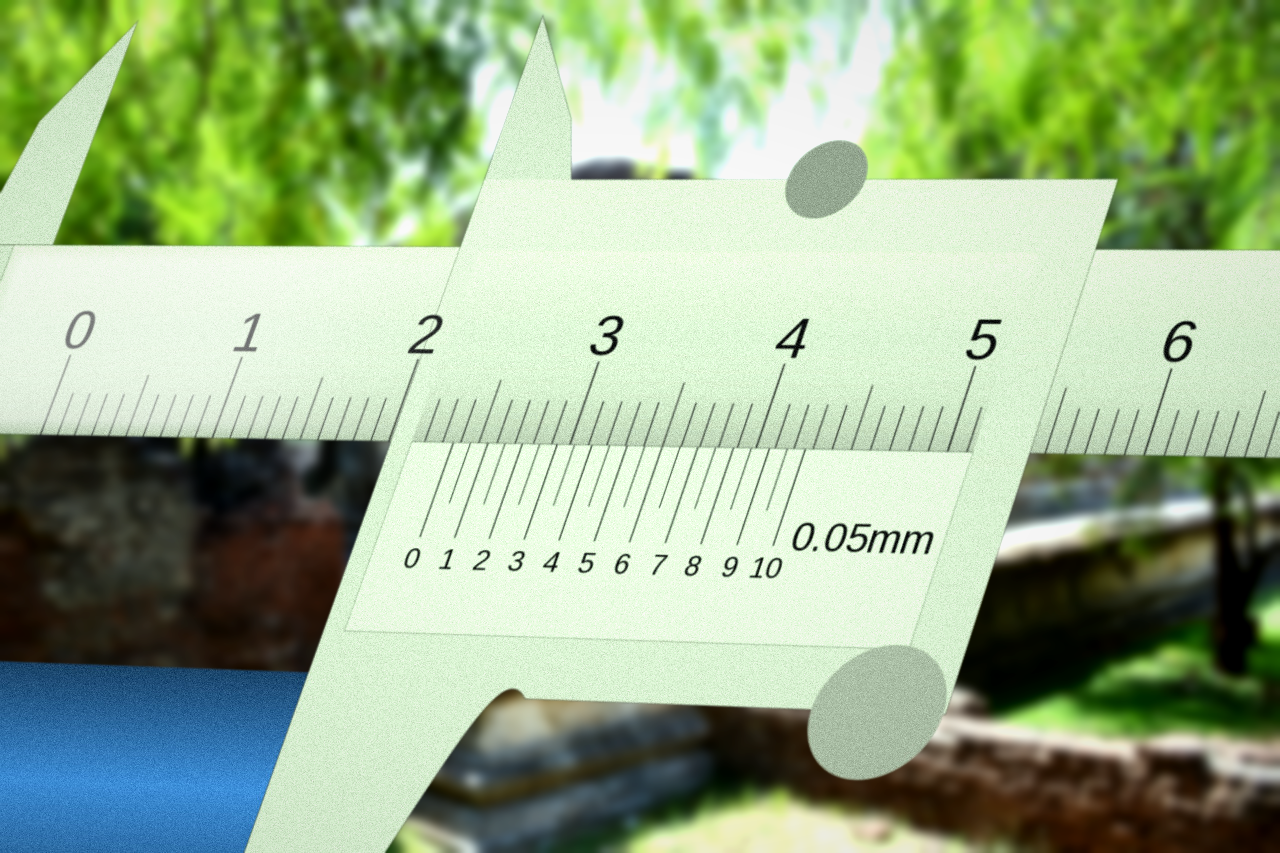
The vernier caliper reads 23.6 mm
